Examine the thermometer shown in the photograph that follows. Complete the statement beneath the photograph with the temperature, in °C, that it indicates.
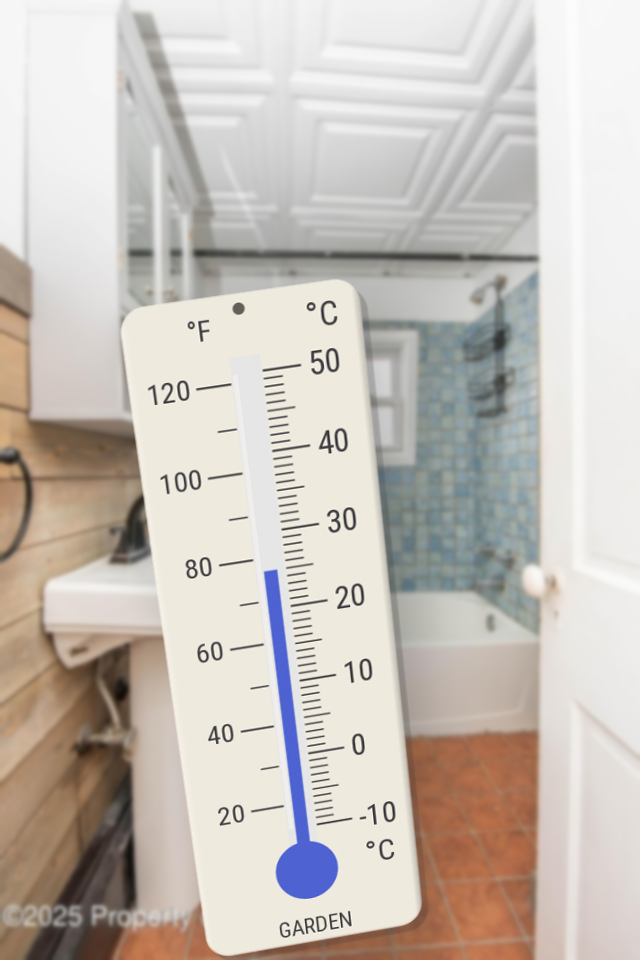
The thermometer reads 25 °C
